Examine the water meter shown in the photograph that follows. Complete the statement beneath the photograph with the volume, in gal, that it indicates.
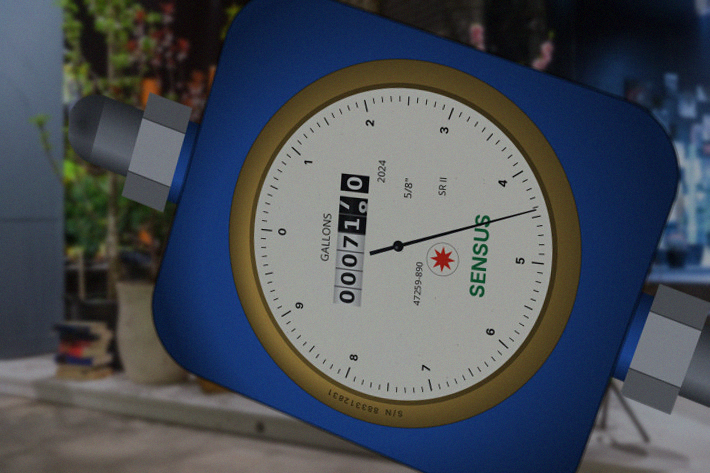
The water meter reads 7174.4 gal
